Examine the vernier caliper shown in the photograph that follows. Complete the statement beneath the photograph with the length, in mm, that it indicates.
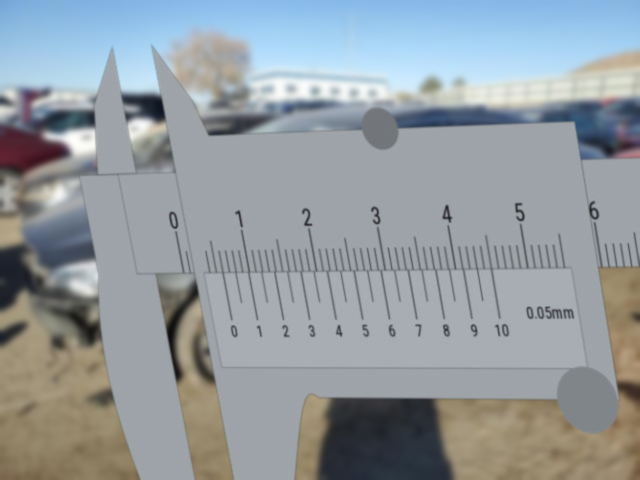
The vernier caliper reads 6.0 mm
